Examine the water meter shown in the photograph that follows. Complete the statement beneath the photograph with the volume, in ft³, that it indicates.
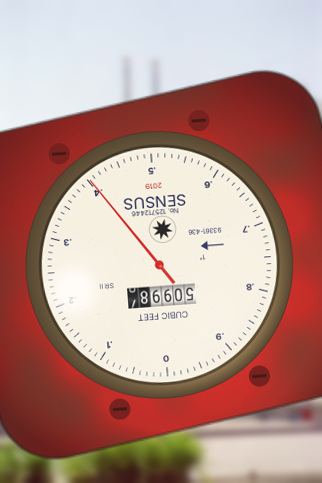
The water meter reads 509987.40 ft³
